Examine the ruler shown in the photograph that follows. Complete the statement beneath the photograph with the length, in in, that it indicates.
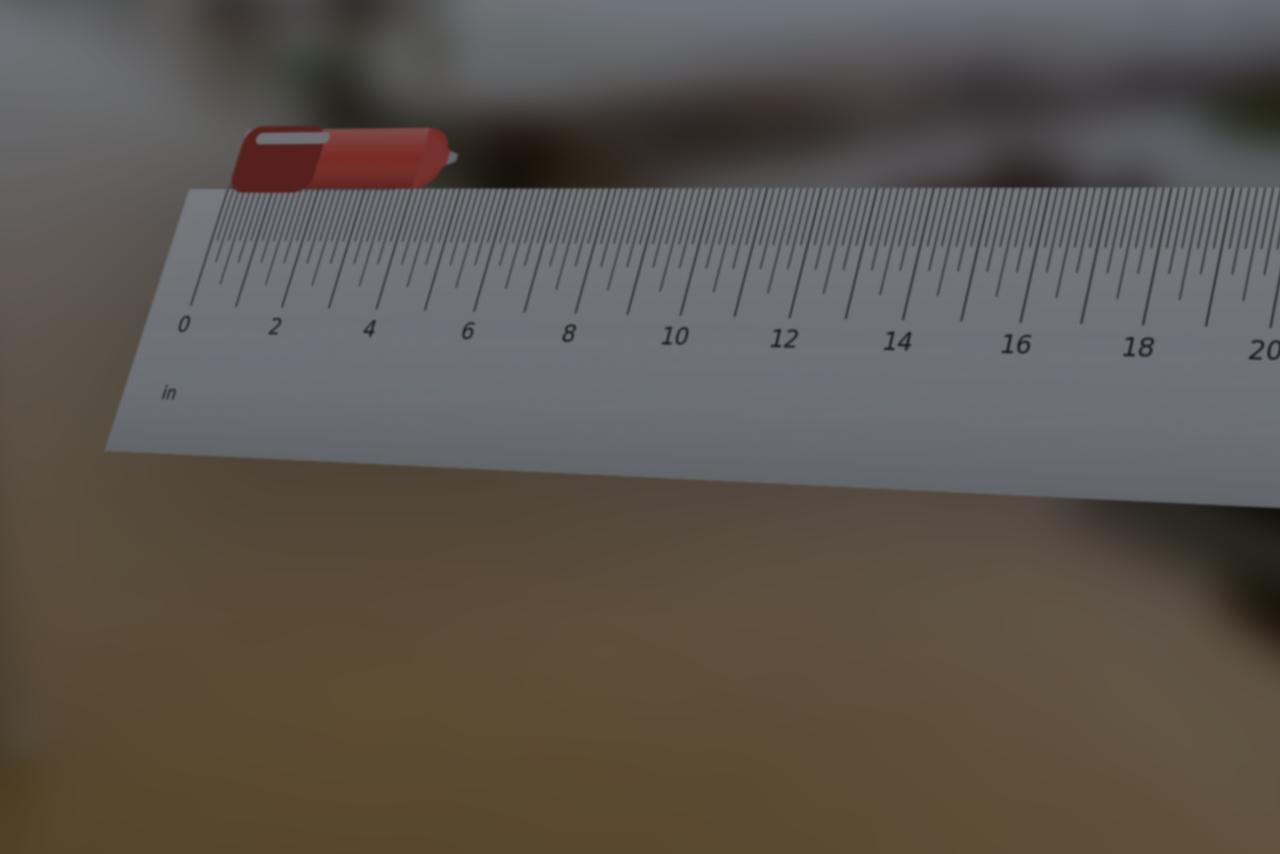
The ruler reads 4.75 in
